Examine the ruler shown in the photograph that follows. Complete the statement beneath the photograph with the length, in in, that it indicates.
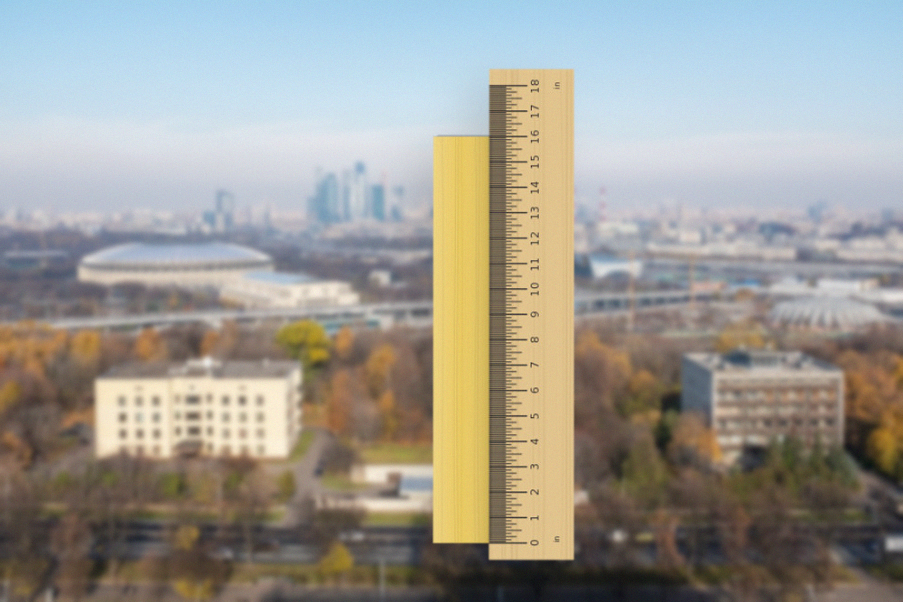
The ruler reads 16 in
